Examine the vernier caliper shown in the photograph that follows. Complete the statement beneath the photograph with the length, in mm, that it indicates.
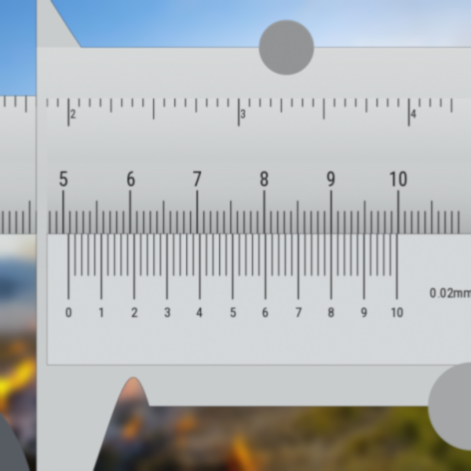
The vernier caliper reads 50.8 mm
